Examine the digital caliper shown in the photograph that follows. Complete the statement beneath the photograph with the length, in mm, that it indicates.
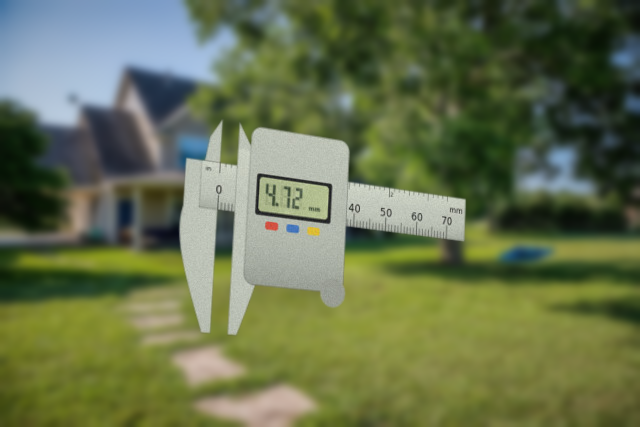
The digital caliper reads 4.72 mm
